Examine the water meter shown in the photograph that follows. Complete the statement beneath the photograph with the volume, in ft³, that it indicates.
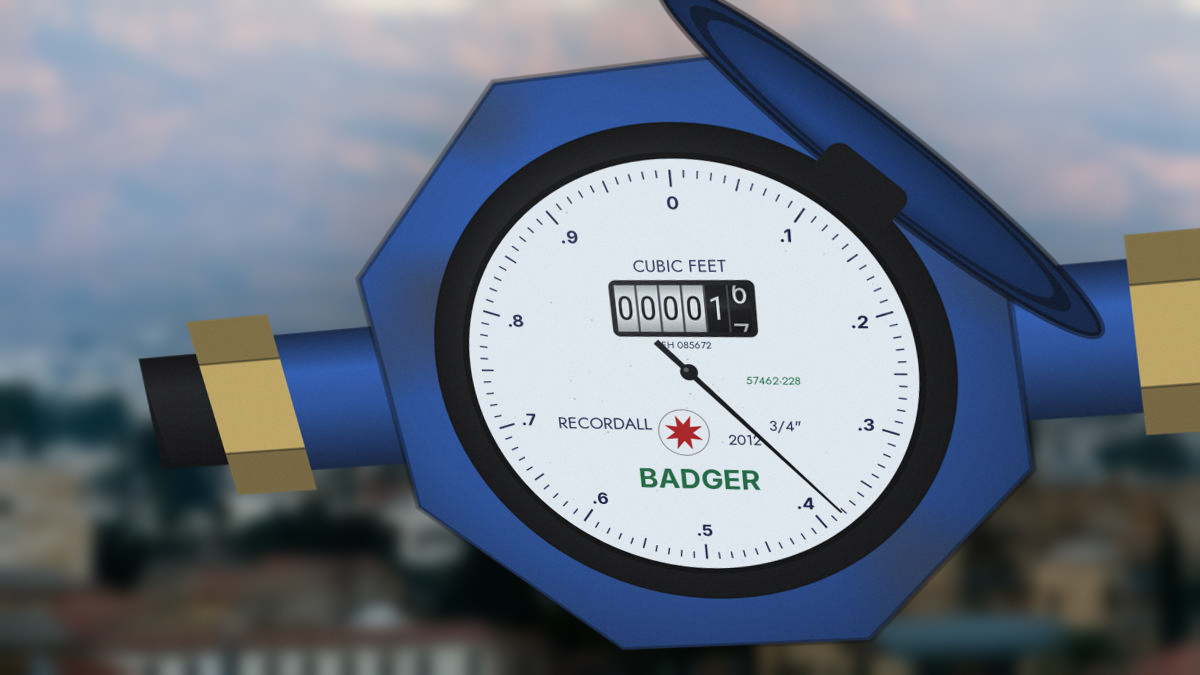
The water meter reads 16.38 ft³
